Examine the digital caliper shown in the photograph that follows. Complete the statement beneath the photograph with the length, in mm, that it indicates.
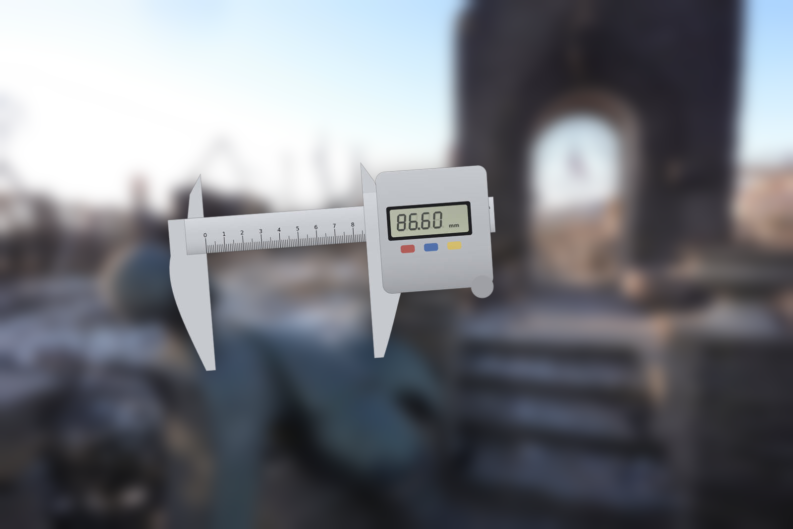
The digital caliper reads 86.60 mm
